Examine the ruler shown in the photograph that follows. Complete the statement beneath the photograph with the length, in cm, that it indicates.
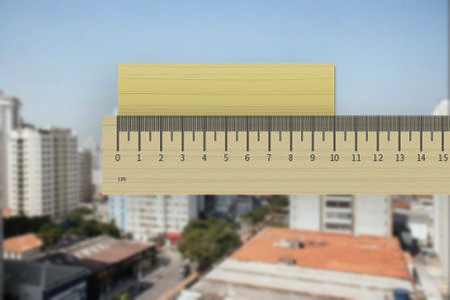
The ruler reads 10 cm
